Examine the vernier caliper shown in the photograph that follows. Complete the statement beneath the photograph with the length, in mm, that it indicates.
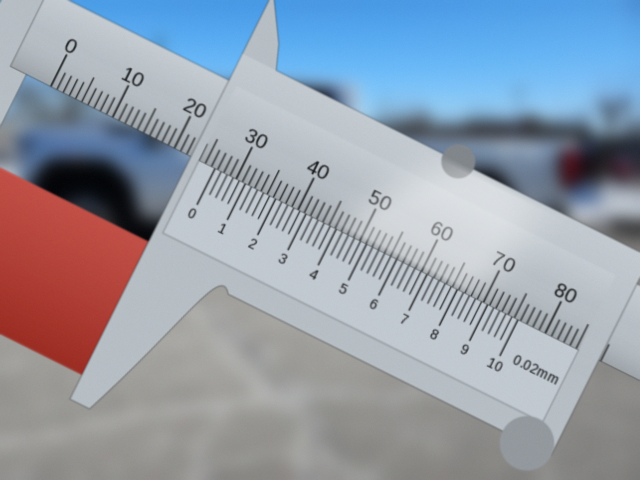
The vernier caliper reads 26.6 mm
